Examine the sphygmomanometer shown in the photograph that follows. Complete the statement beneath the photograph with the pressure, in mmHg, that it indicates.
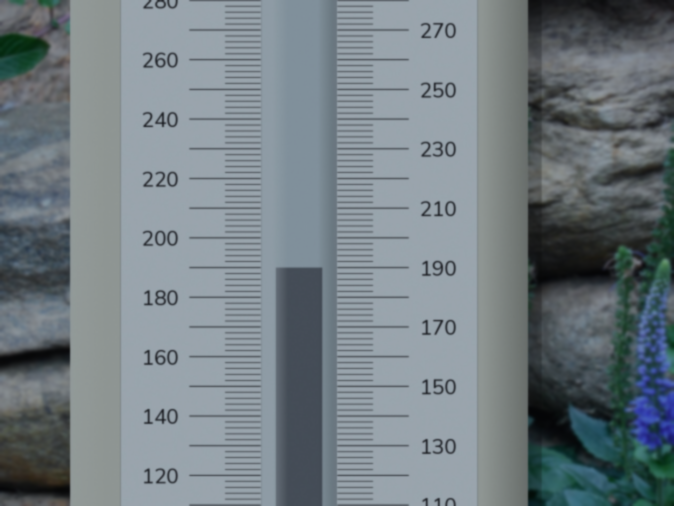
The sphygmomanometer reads 190 mmHg
